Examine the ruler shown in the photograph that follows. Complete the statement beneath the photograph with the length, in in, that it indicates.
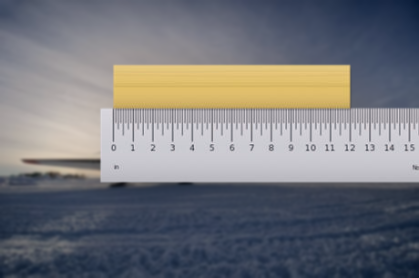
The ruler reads 12 in
